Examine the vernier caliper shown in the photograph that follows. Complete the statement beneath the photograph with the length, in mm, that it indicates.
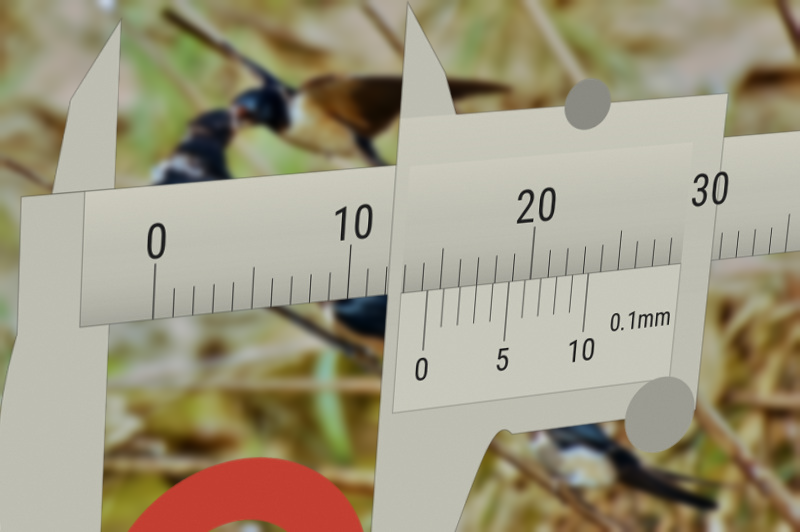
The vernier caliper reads 14.3 mm
